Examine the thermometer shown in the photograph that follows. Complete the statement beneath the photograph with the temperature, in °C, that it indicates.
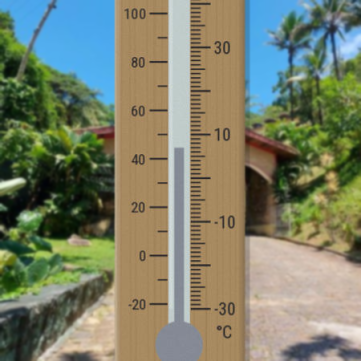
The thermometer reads 7 °C
